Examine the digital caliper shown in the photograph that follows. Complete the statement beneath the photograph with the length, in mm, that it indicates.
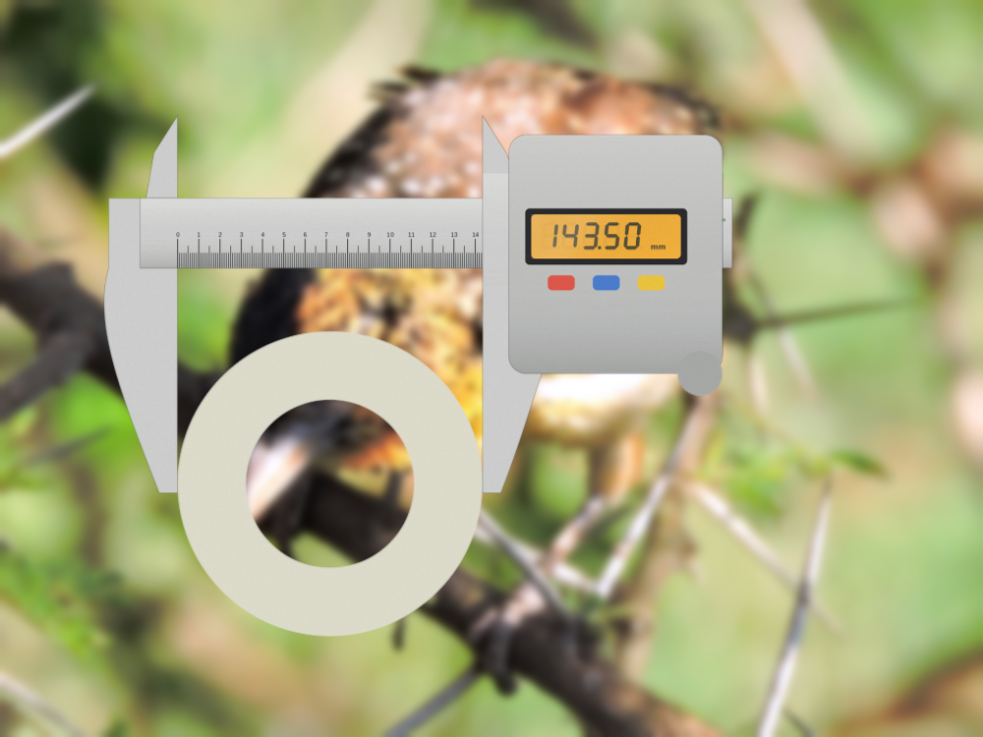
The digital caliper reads 143.50 mm
